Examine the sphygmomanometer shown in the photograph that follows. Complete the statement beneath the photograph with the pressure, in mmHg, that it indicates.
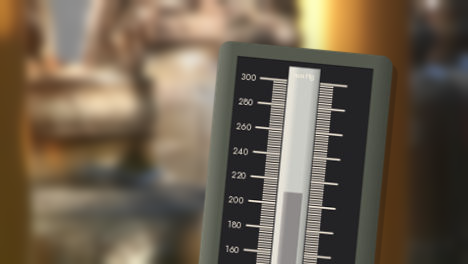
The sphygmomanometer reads 210 mmHg
